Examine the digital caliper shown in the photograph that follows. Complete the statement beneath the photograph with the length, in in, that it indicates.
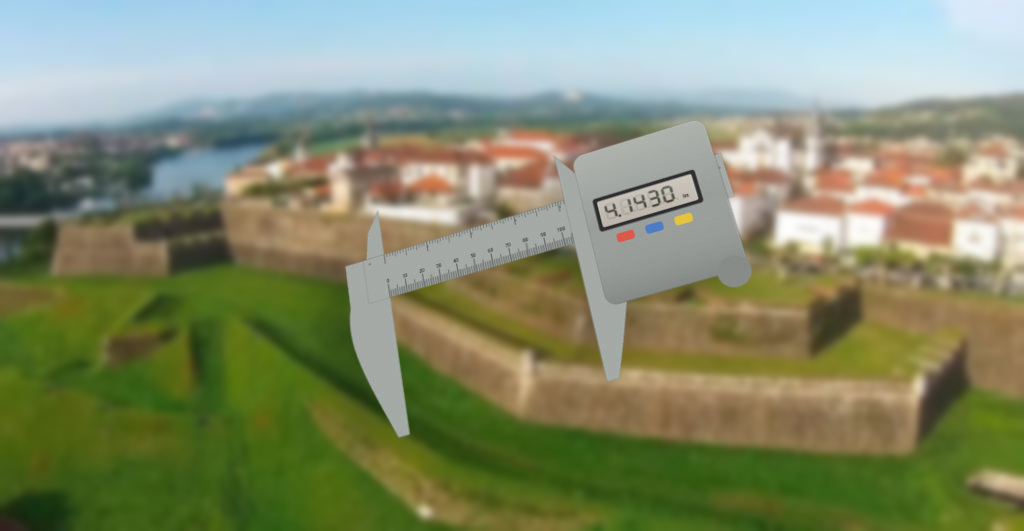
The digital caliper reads 4.1430 in
